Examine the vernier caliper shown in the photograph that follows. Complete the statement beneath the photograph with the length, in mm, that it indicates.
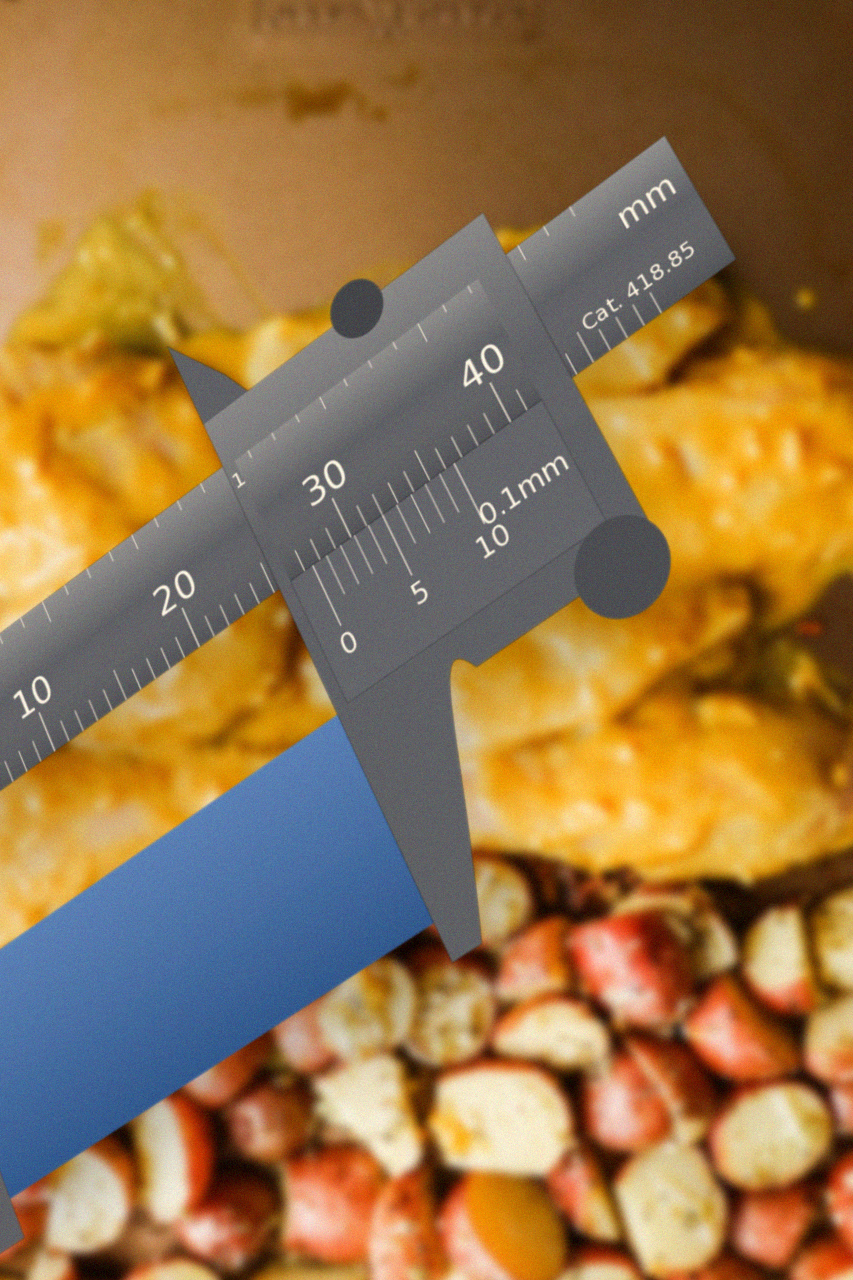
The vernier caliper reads 27.5 mm
